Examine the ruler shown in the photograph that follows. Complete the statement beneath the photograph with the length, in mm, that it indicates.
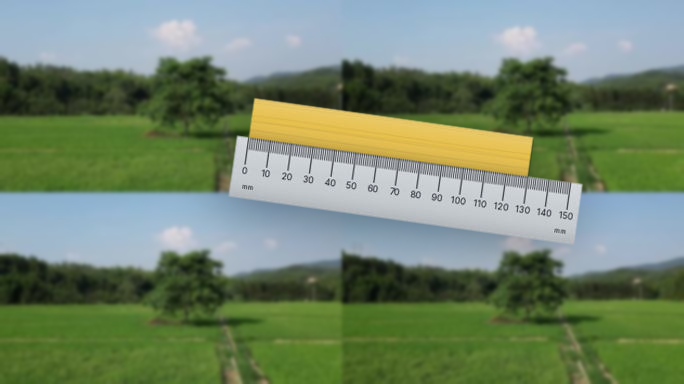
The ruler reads 130 mm
